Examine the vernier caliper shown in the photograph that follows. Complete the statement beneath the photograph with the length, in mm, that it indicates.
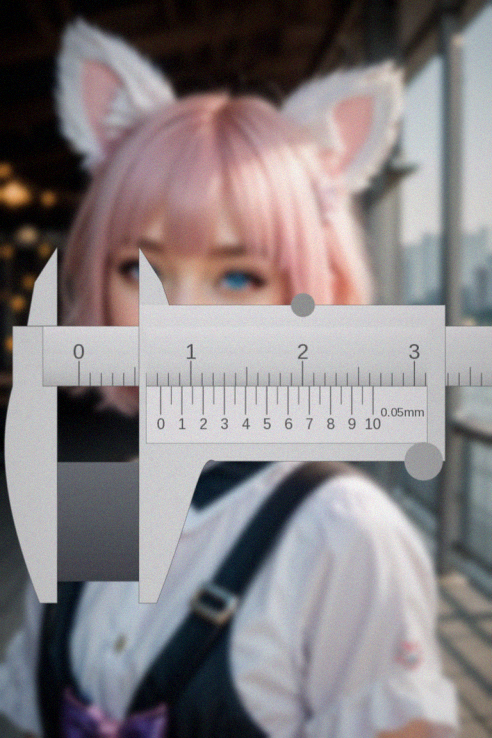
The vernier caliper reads 7.3 mm
